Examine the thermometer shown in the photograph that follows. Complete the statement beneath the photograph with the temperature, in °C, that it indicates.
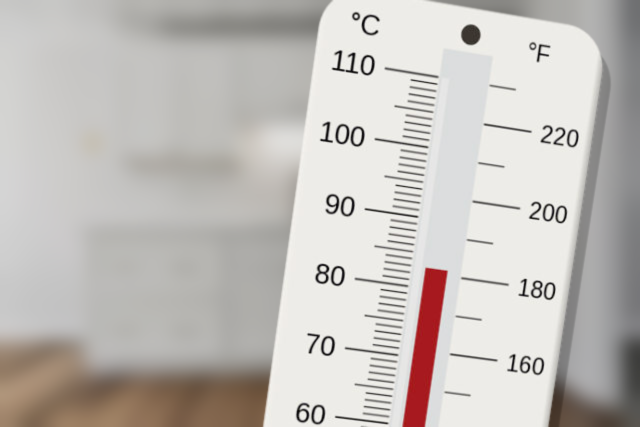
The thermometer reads 83 °C
